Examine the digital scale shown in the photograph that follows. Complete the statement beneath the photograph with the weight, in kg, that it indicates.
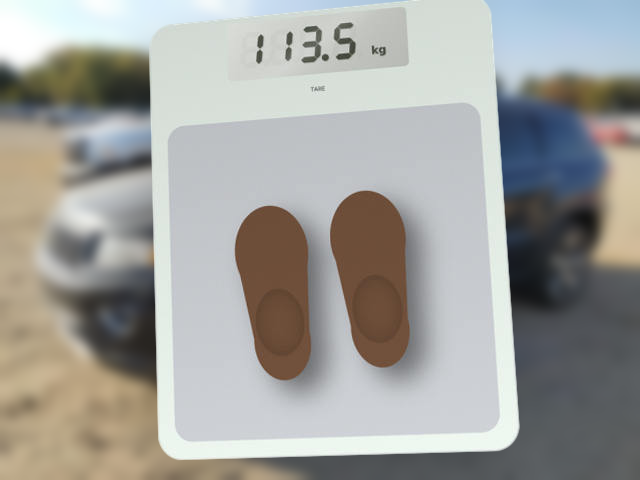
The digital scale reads 113.5 kg
